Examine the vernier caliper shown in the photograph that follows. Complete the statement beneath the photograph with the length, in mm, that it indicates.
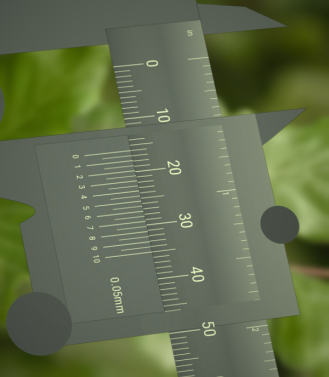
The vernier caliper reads 16.0 mm
